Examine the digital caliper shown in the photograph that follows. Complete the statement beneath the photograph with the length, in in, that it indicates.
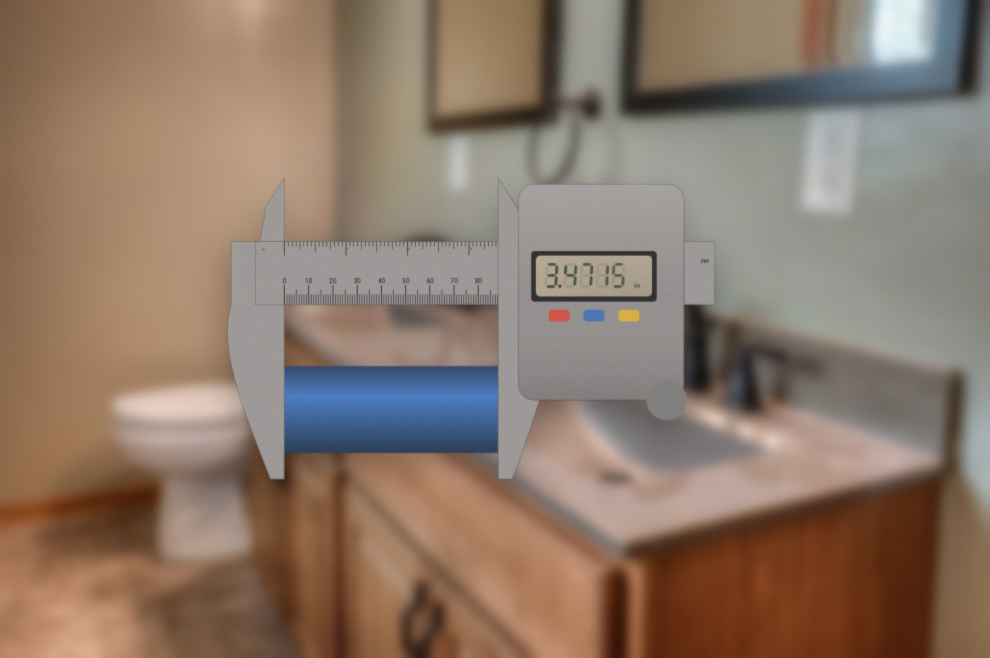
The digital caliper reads 3.4715 in
